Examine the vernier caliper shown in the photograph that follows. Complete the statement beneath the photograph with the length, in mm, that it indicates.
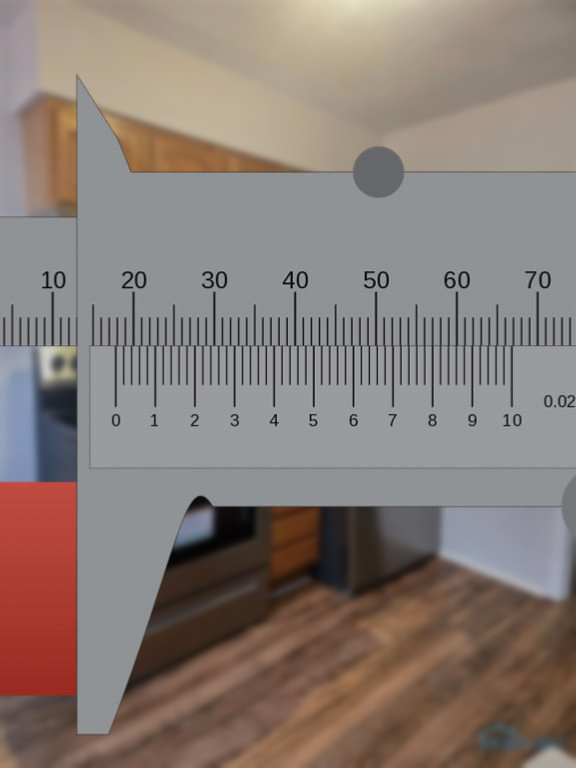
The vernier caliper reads 17.8 mm
